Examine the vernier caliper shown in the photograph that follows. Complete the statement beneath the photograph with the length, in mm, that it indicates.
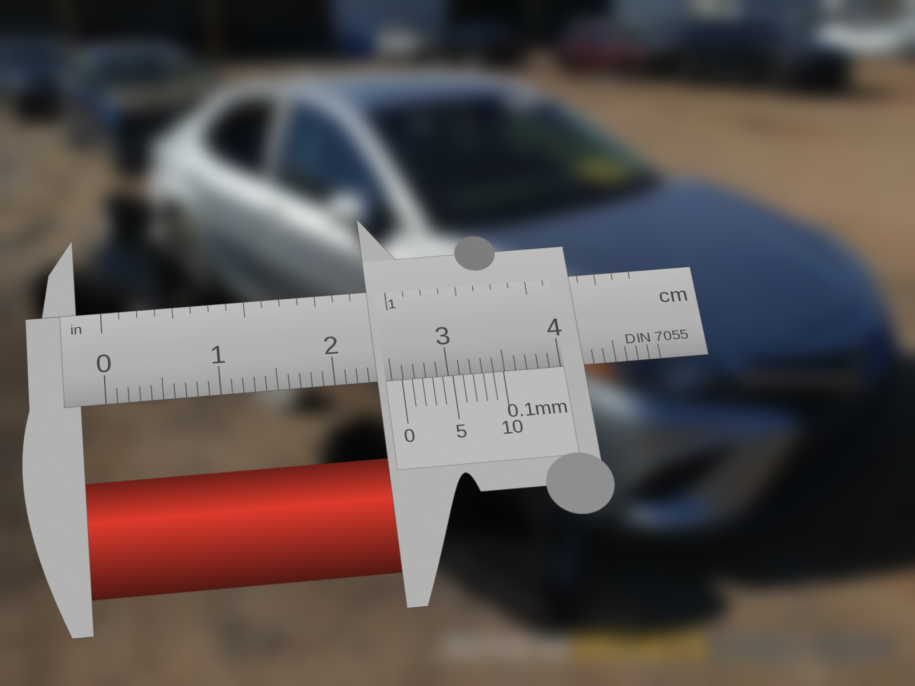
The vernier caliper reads 25.9 mm
